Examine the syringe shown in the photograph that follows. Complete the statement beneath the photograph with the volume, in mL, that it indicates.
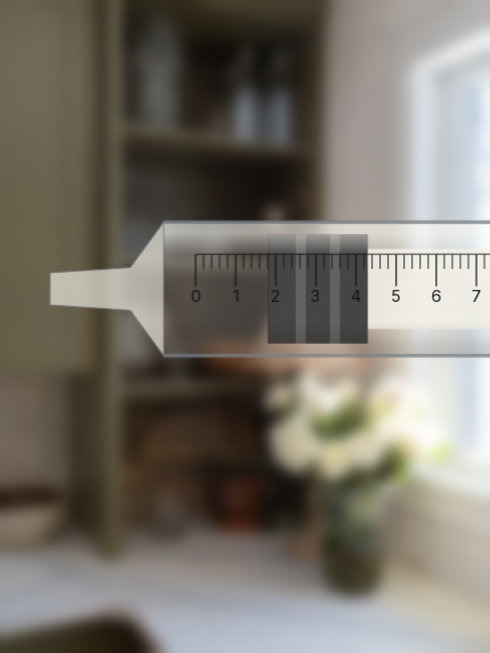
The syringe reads 1.8 mL
